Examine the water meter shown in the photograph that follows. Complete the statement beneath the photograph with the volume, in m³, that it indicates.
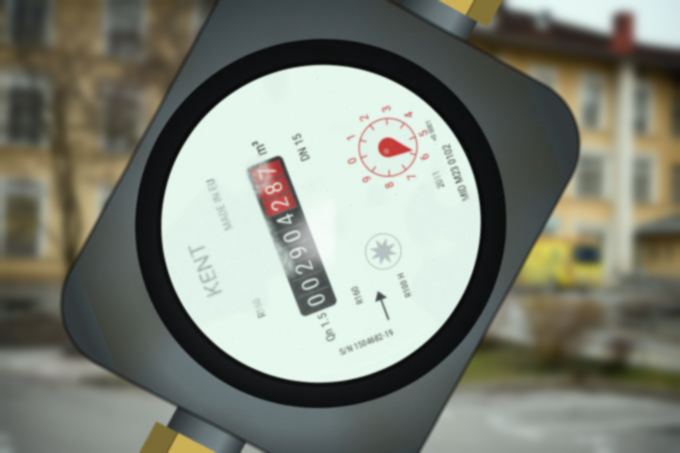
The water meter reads 2904.2875 m³
